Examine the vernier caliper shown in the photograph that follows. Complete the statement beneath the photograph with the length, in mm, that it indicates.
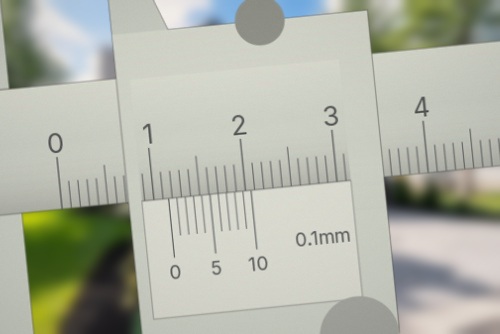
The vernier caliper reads 11.6 mm
